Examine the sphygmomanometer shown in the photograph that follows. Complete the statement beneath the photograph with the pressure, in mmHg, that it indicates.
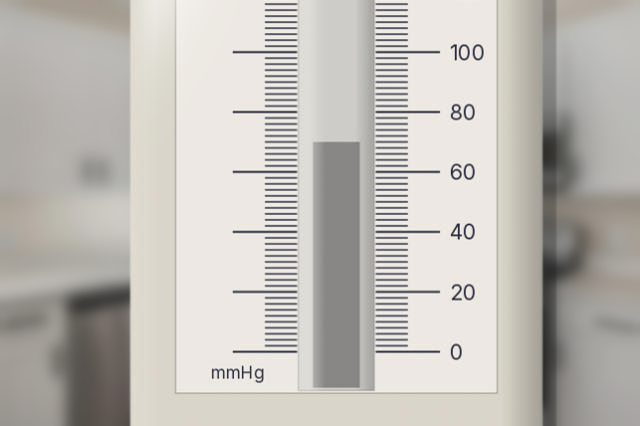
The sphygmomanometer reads 70 mmHg
